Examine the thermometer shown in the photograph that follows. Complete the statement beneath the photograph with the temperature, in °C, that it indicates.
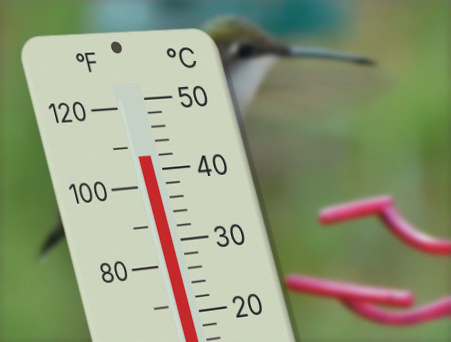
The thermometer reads 42 °C
